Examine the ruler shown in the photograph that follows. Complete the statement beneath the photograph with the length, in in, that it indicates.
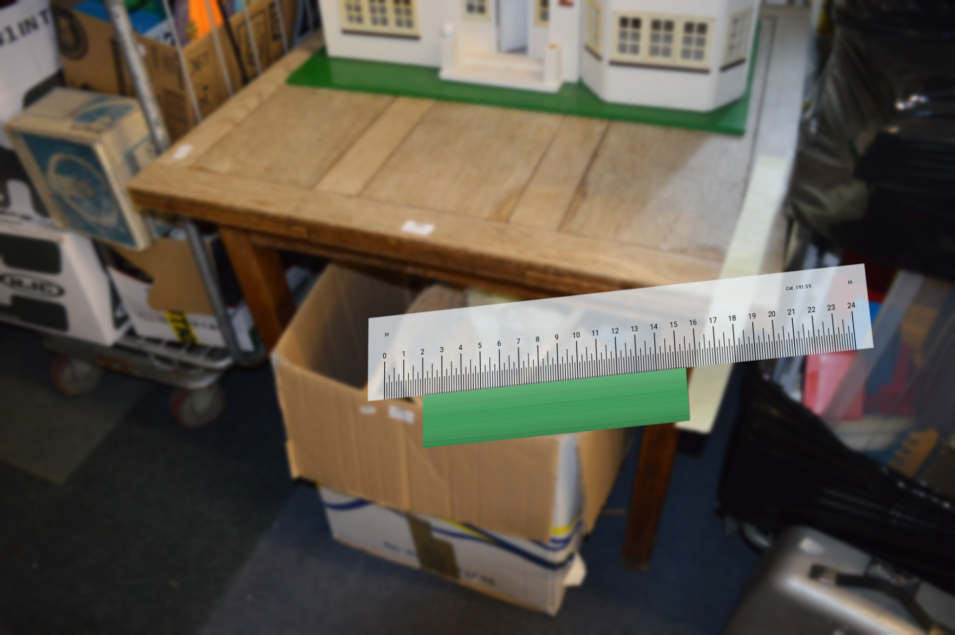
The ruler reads 13.5 in
